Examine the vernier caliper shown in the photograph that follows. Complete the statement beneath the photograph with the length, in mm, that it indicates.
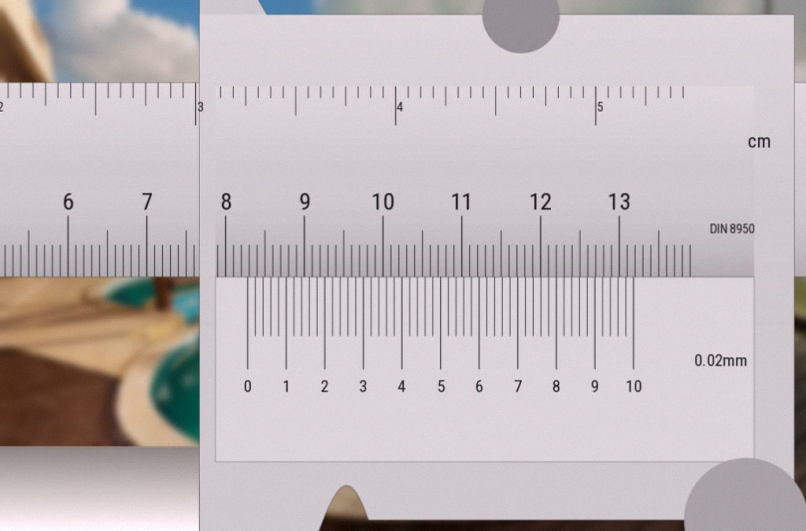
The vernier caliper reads 82.8 mm
